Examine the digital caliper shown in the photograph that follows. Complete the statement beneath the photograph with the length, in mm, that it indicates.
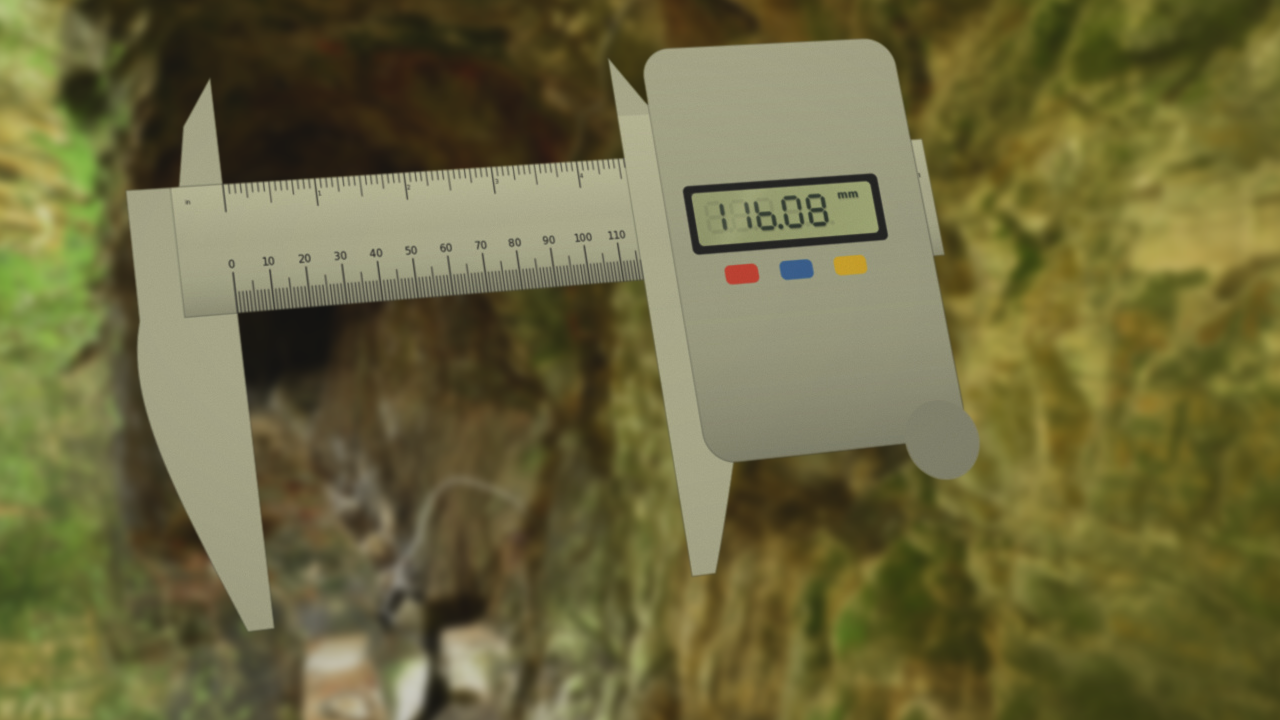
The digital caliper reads 116.08 mm
